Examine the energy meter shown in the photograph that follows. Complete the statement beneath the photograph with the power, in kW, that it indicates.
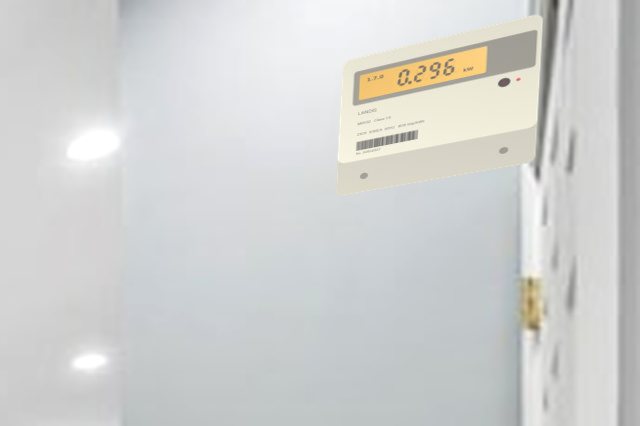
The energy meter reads 0.296 kW
